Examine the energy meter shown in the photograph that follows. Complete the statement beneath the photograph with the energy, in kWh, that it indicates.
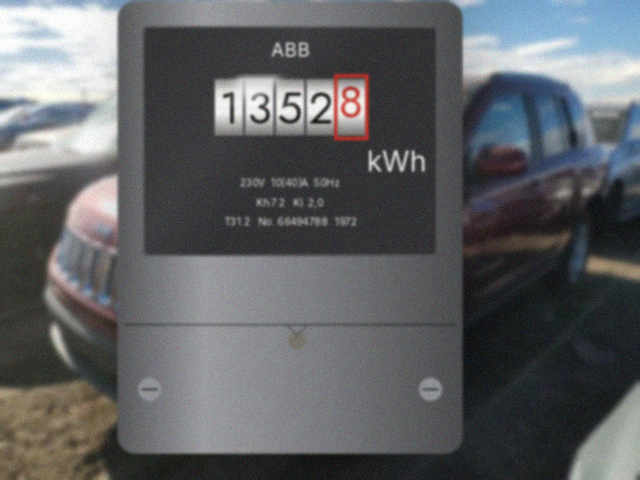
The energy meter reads 1352.8 kWh
